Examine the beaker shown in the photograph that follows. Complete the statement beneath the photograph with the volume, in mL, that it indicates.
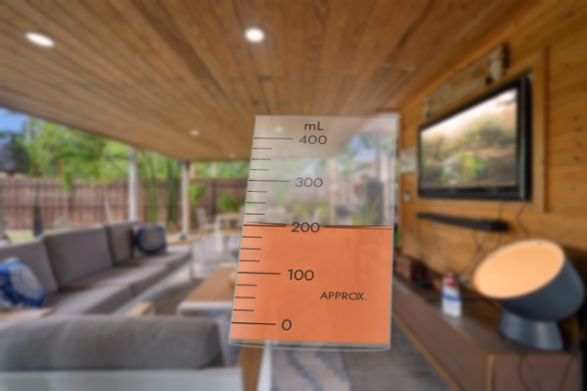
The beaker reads 200 mL
